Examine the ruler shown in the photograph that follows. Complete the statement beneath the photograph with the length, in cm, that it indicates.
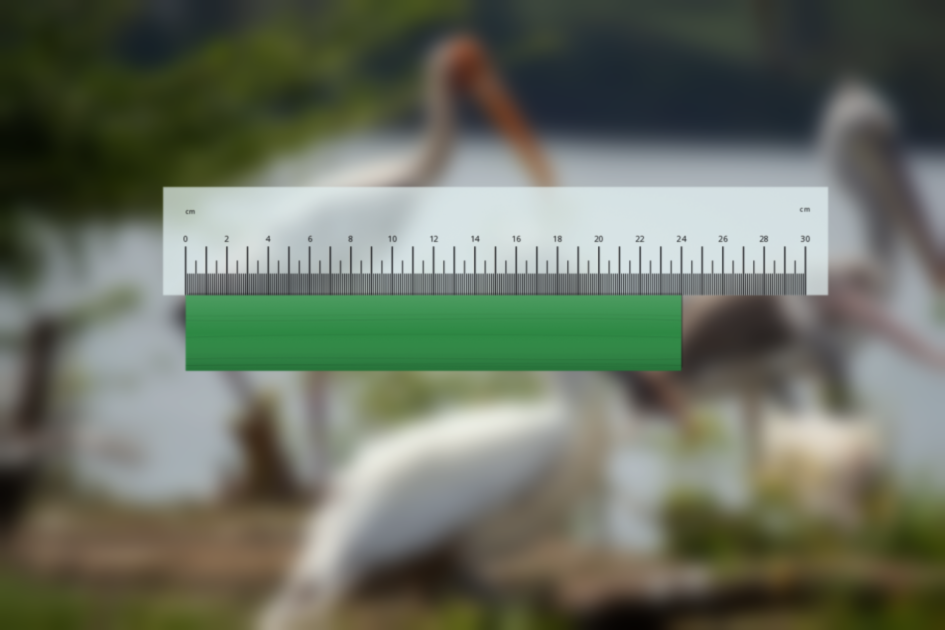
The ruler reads 24 cm
